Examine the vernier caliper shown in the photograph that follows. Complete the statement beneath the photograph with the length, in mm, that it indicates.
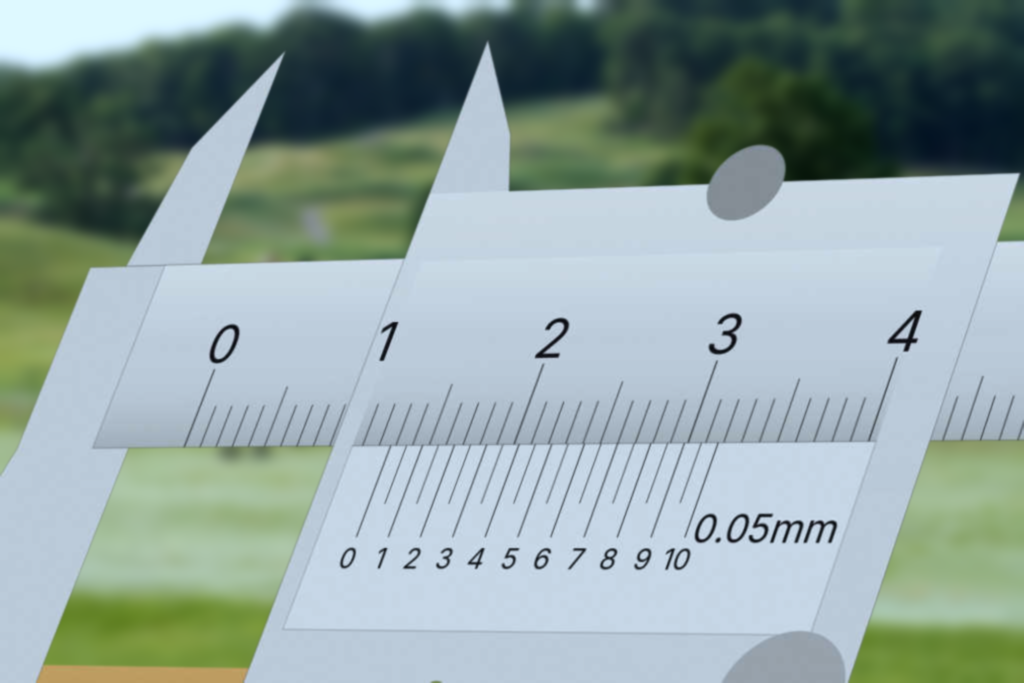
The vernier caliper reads 12.7 mm
